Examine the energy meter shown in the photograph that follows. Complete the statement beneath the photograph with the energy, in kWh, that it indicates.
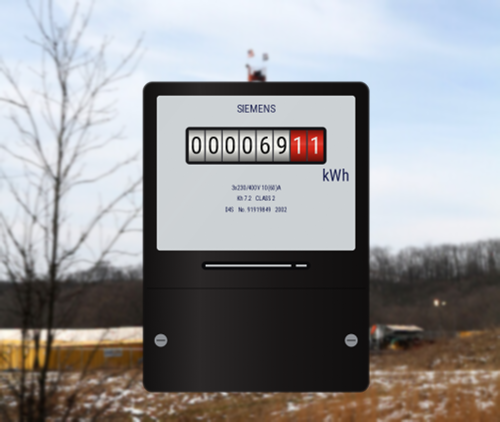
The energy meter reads 69.11 kWh
